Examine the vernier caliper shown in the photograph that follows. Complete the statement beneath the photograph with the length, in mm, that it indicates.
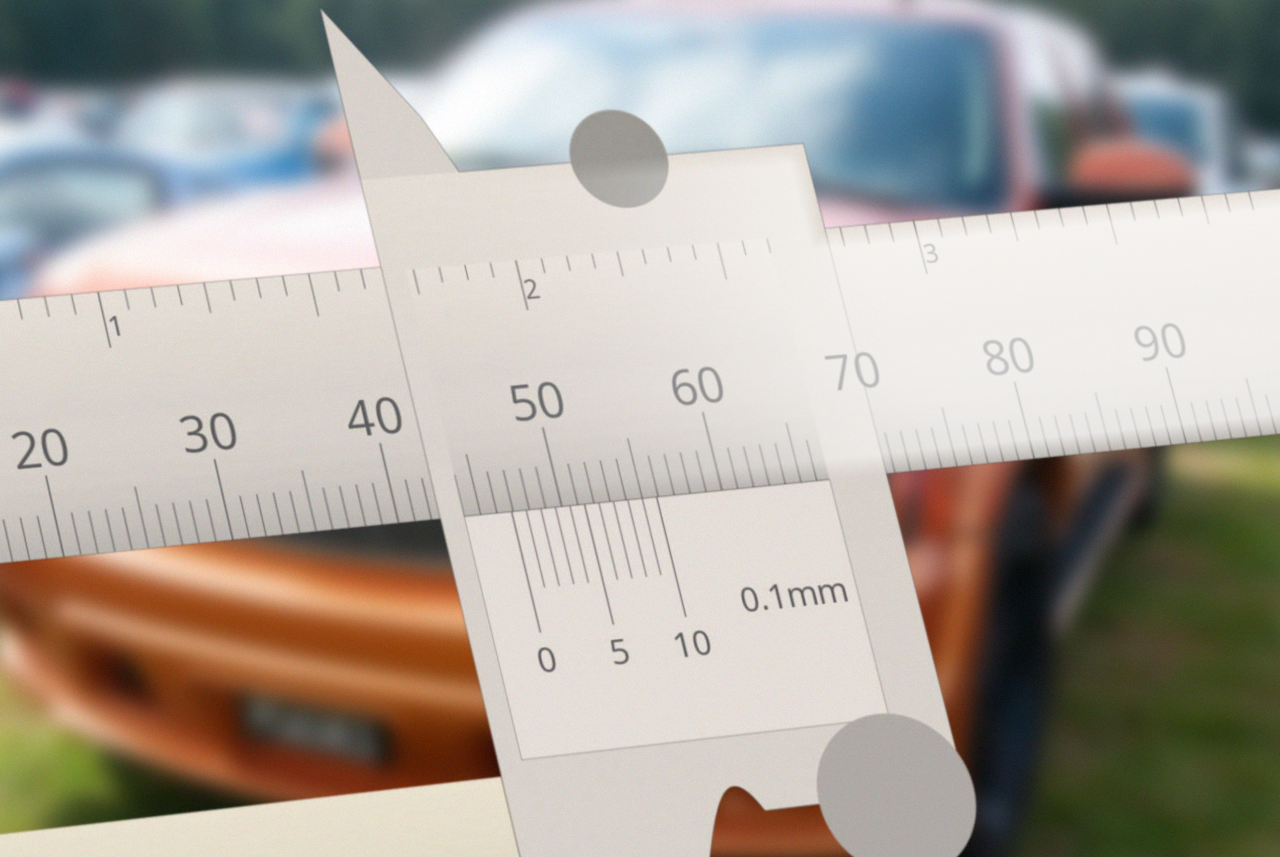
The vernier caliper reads 46.9 mm
